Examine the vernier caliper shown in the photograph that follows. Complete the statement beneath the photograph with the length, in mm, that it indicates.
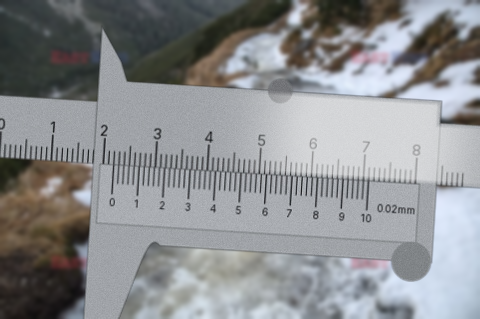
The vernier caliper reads 22.0 mm
